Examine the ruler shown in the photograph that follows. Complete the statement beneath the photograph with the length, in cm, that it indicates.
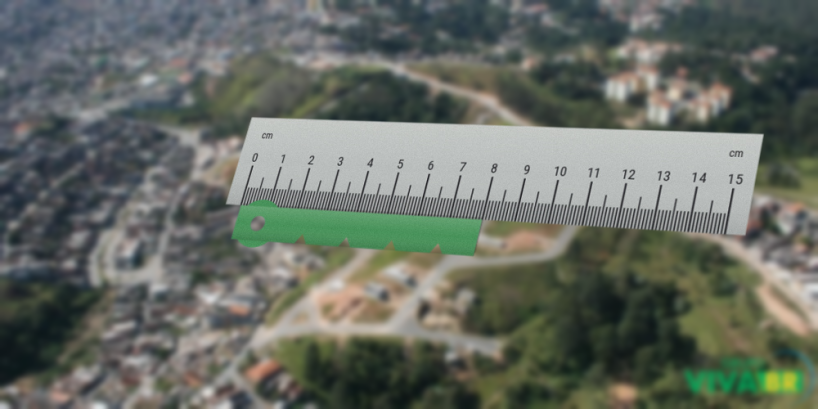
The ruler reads 8 cm
